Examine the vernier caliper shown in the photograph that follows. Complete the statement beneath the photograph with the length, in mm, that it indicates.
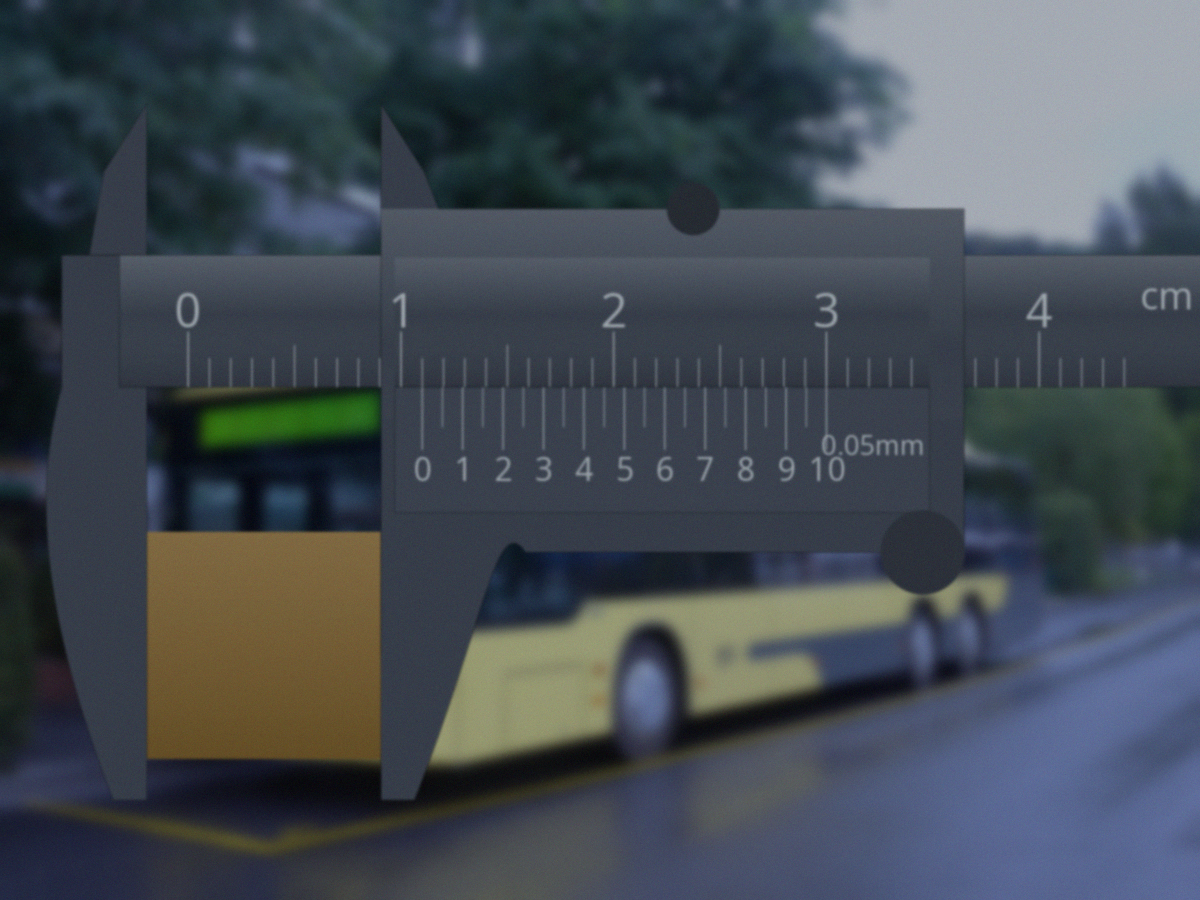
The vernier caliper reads 11.0 mm
